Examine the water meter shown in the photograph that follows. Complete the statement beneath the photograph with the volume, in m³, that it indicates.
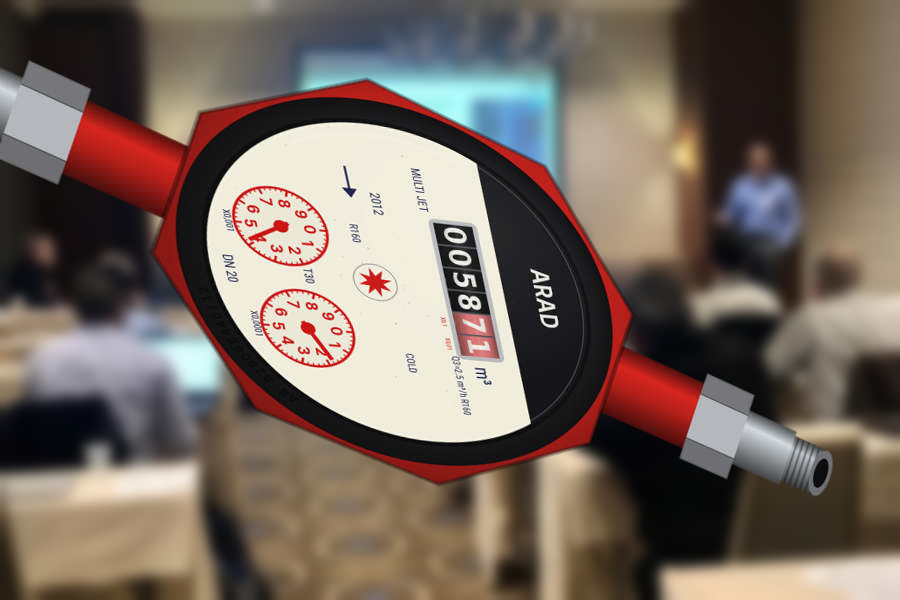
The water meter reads 58.7141 m³
